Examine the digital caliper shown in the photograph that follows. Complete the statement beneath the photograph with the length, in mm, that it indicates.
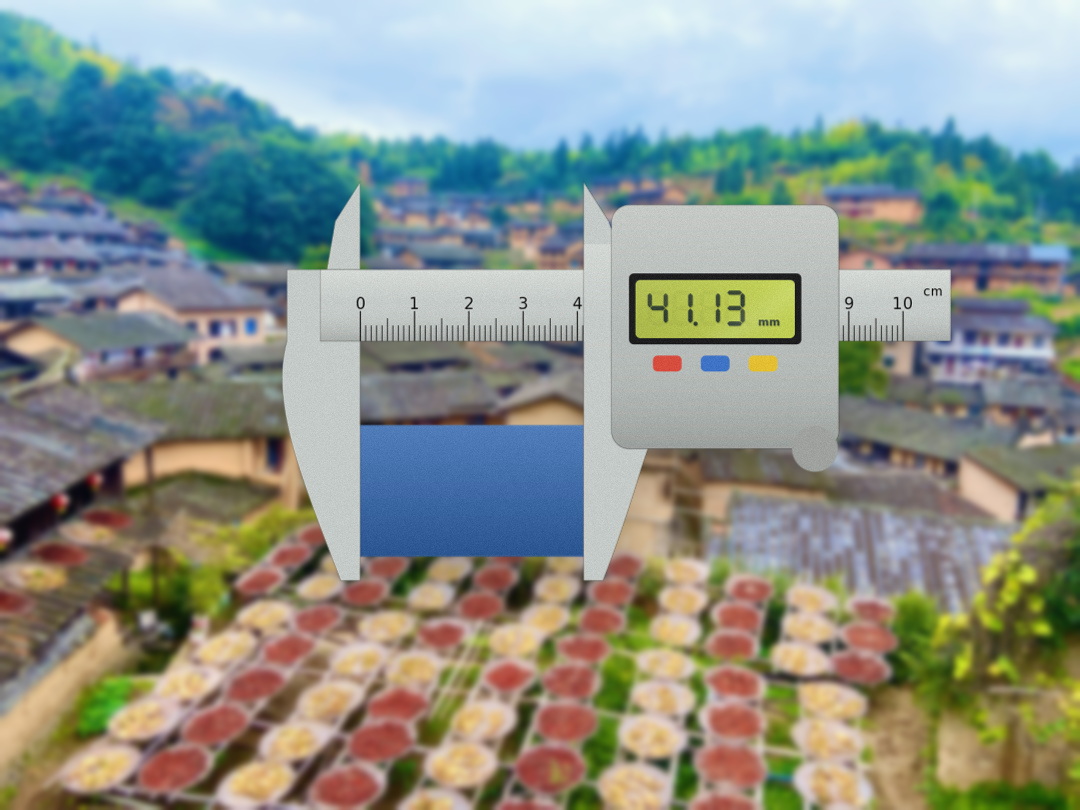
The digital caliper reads 41.13 mm
